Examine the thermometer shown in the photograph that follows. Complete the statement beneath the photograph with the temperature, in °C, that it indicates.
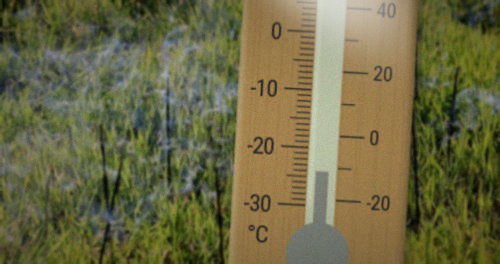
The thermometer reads -24 °C
